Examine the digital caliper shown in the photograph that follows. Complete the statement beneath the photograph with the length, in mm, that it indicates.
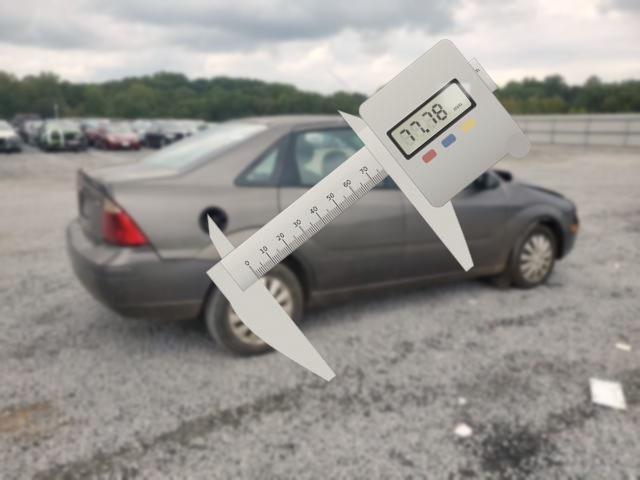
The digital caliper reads 77.78 mm
